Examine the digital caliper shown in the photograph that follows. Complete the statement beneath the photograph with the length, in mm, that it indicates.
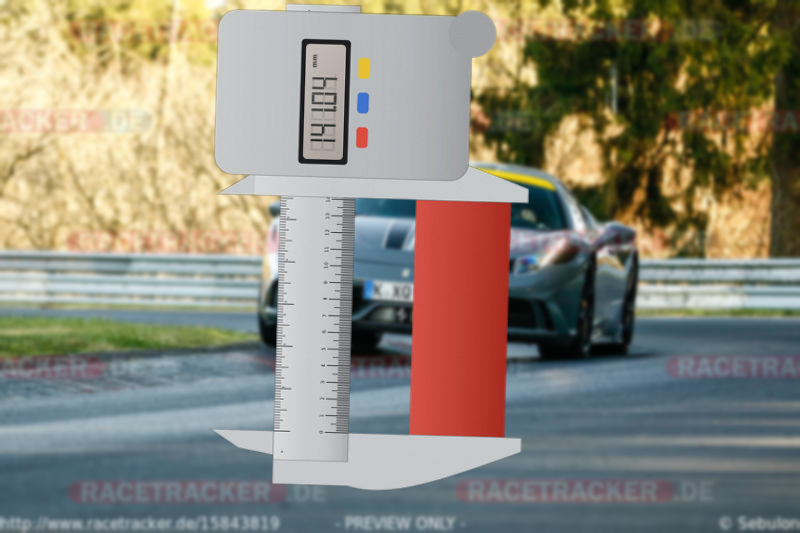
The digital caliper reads 141.04 mm
